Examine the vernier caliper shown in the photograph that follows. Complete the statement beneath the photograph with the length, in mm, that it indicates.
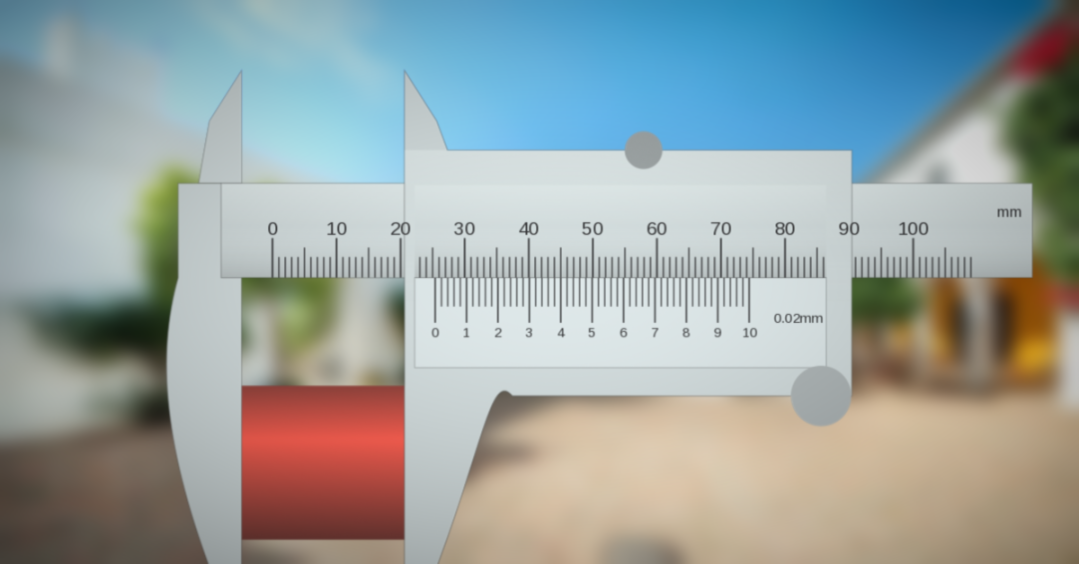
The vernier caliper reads 25.4 mm
